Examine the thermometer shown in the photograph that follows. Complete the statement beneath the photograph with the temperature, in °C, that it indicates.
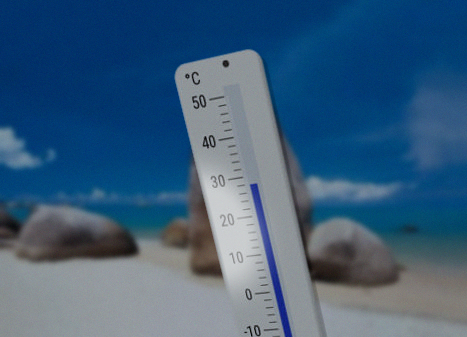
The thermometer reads 28 °C
